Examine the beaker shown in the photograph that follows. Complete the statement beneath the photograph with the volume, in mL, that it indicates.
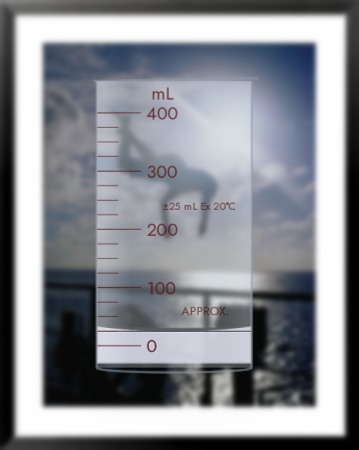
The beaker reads 25 mL
